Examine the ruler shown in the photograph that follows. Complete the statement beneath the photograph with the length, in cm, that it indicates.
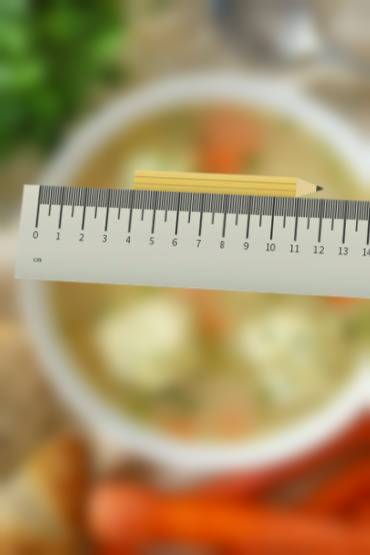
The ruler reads 8 cm
